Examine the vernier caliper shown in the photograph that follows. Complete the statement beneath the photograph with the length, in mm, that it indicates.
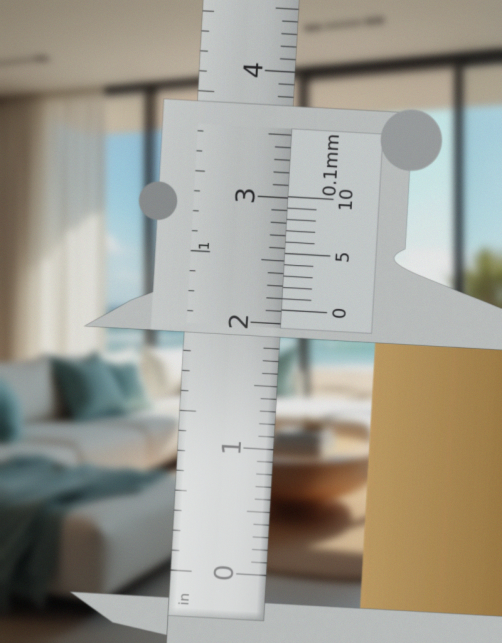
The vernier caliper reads 21.1 mm
